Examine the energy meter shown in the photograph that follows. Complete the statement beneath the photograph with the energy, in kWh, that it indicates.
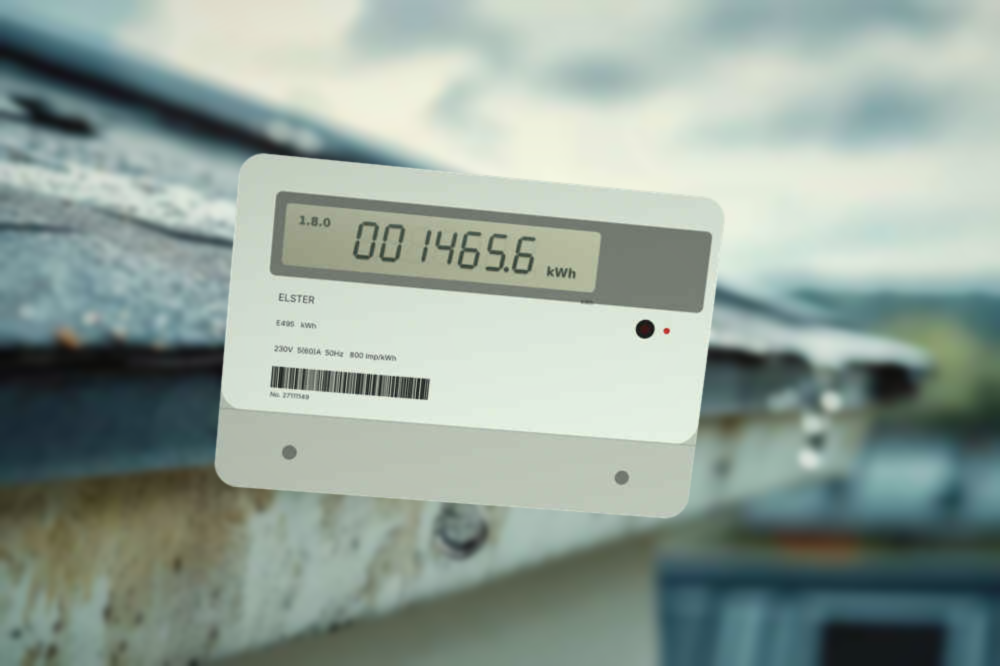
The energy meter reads 1465.6 kWh
